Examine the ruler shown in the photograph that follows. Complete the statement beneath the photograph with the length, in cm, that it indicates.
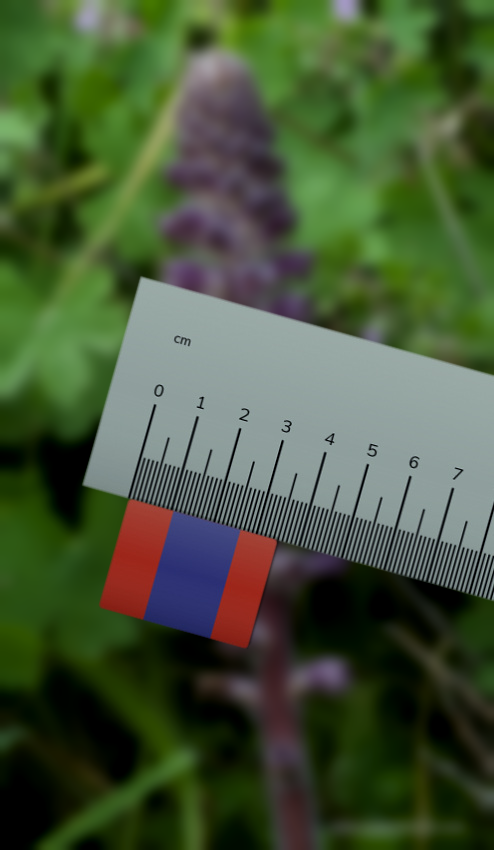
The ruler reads 3.5 cm
